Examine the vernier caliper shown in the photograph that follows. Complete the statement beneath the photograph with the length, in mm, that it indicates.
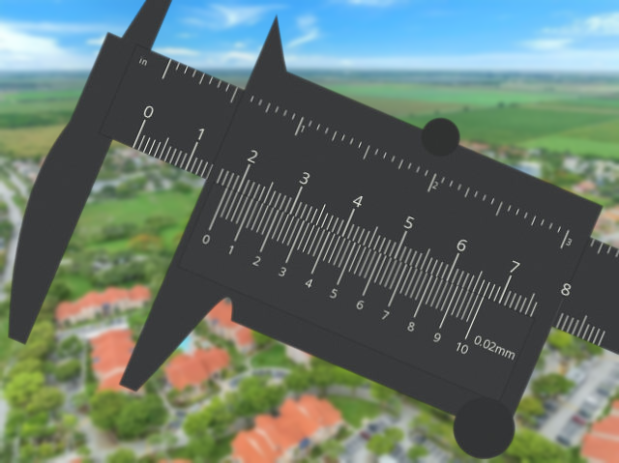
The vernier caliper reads 18.0 mm
